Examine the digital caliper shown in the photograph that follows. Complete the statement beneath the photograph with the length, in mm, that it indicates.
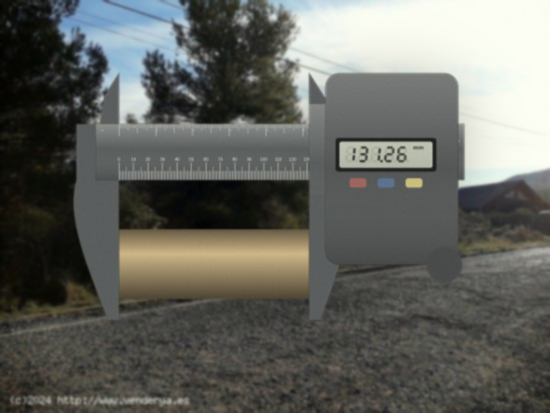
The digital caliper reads 131.26 mm
